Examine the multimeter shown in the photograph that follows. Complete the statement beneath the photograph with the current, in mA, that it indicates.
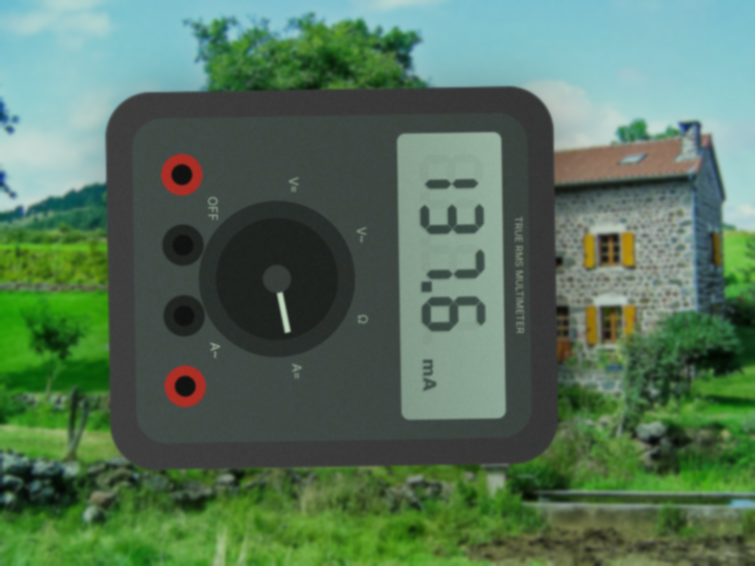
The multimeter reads 137.6 mA
